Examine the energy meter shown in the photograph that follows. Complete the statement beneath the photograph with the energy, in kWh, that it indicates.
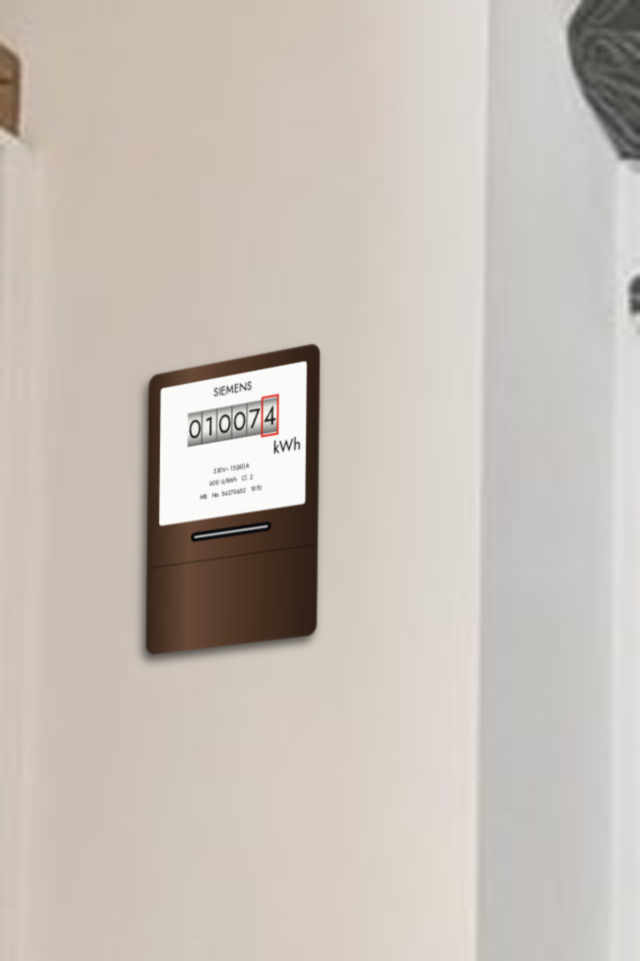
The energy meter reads 1007.4 kWh
